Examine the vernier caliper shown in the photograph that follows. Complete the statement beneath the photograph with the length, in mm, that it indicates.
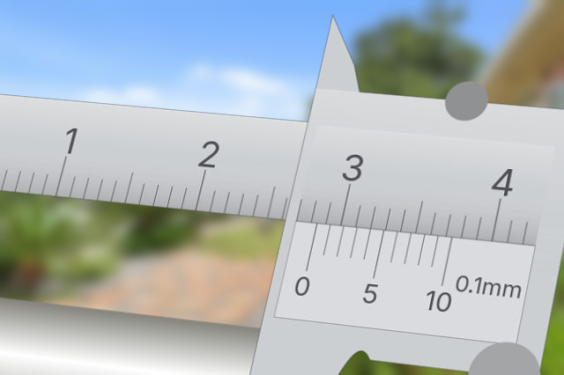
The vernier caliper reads 28.4 mm
